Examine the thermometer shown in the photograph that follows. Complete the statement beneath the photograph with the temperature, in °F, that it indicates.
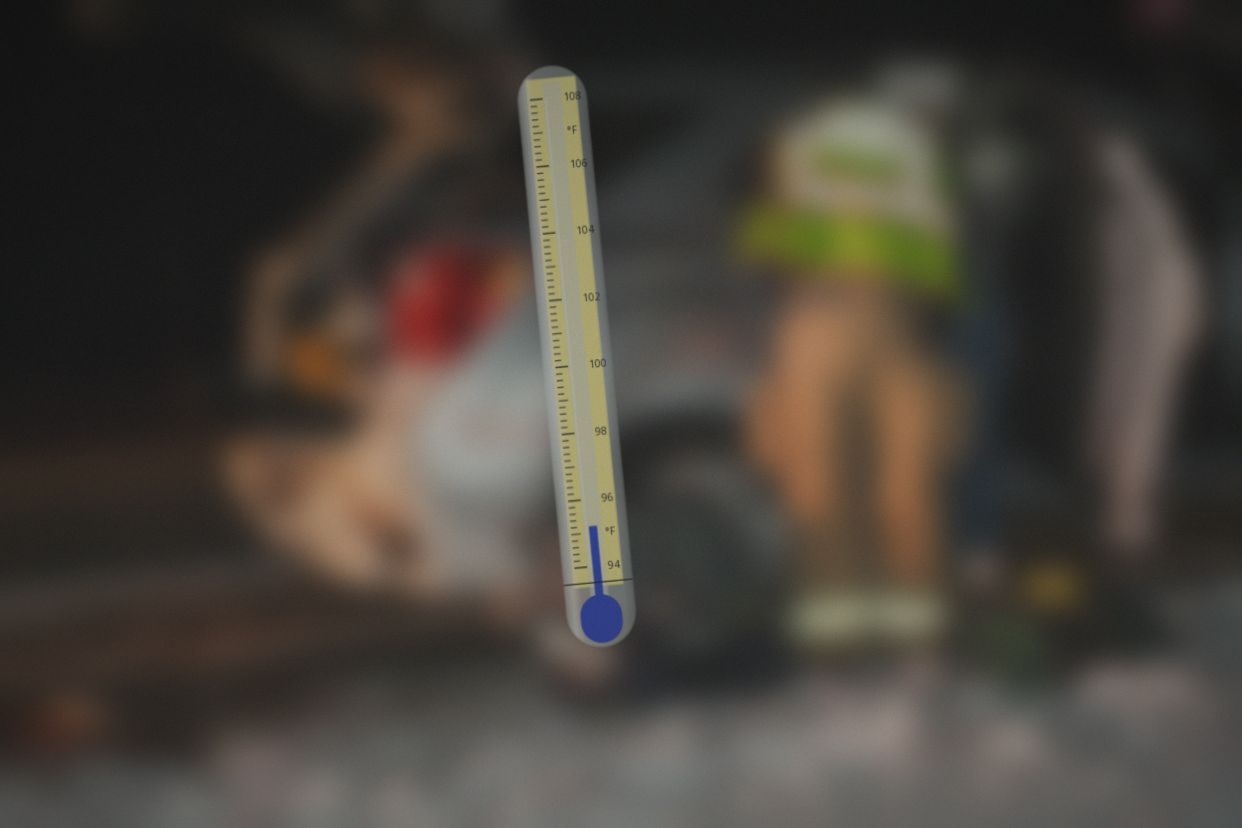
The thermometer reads 95.2 °F
